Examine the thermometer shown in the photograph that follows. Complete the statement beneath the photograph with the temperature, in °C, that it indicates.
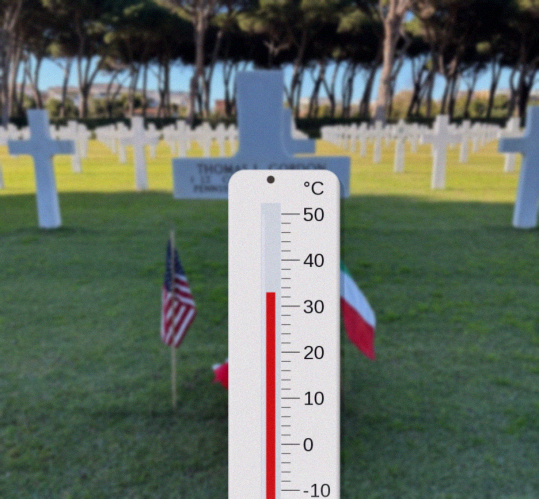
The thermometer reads 33 °C
